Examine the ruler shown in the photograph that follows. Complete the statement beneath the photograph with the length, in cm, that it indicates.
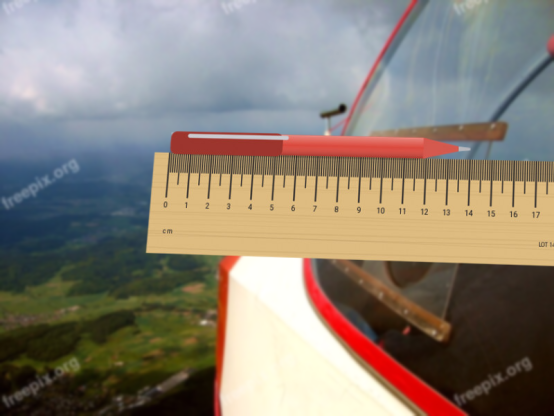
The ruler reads 14 cm
